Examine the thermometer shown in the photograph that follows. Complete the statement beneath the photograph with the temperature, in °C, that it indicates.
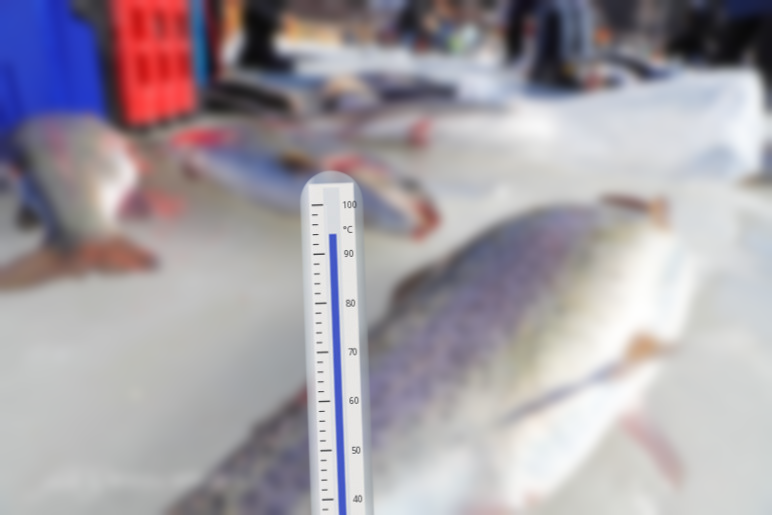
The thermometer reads 94 °C
